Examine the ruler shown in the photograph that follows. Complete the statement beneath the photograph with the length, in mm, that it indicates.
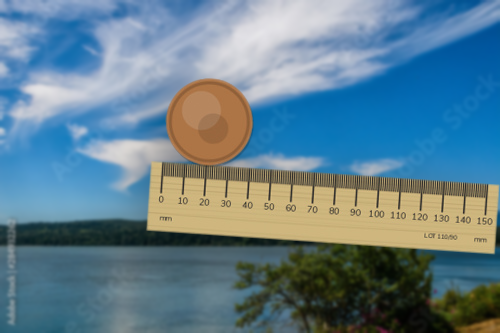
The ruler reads 40 mm
